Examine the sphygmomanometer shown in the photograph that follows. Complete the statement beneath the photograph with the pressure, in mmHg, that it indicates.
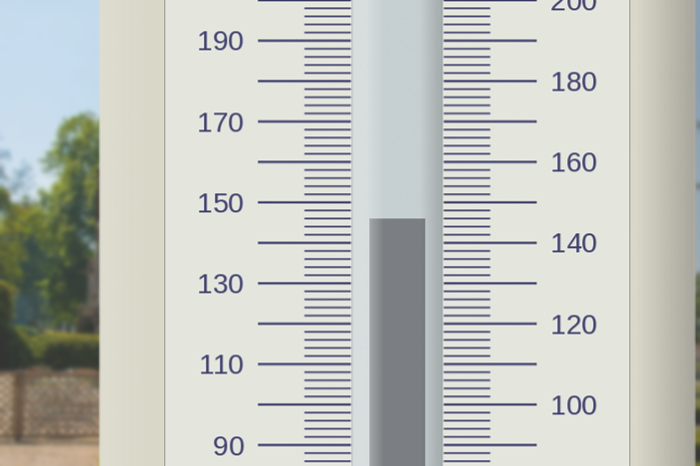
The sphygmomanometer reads 146 mmHg
